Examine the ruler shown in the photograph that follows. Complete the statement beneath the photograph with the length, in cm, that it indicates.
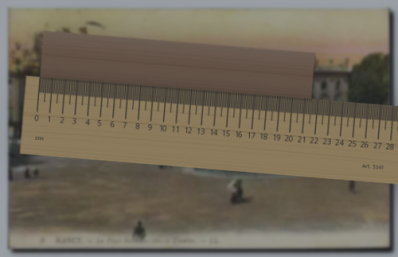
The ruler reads 21.5 cm
